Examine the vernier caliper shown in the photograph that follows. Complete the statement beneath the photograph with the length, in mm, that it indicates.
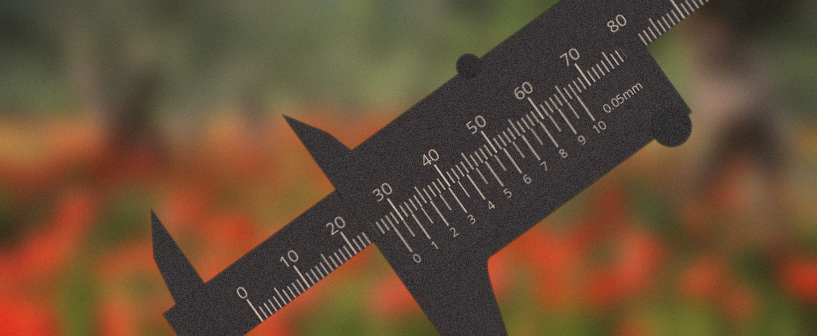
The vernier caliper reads 28.0 mm
